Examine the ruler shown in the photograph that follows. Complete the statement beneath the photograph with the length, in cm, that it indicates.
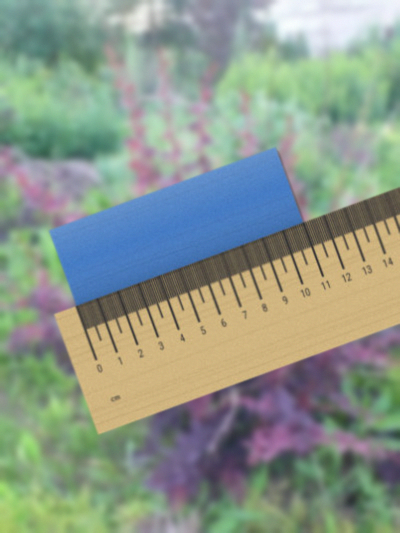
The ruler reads 11 cm
